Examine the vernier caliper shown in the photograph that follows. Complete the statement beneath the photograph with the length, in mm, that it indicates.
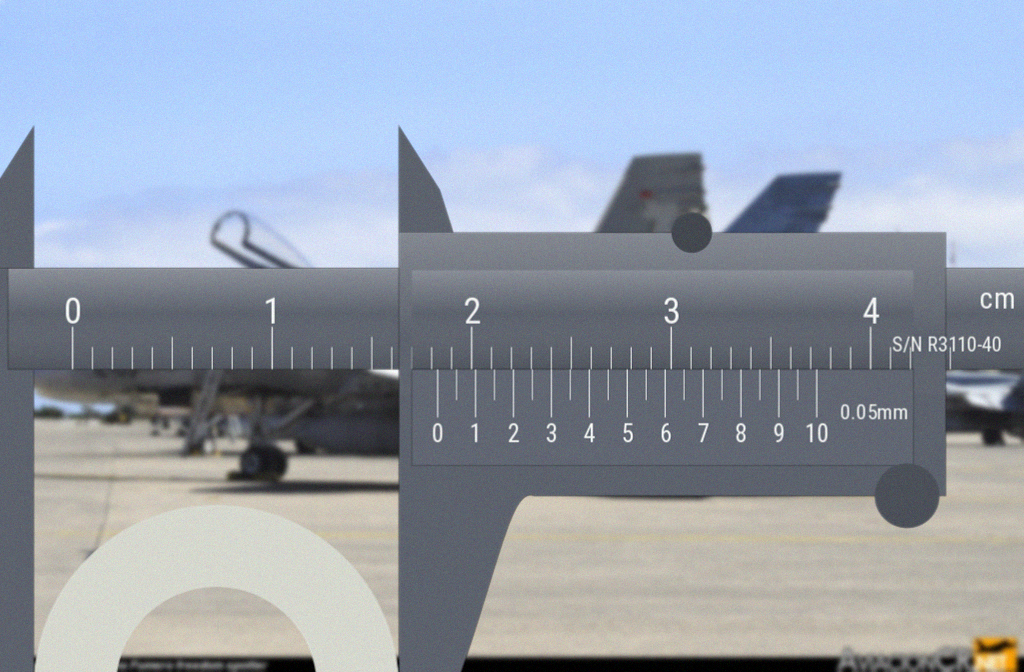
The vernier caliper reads 18.3 mm
